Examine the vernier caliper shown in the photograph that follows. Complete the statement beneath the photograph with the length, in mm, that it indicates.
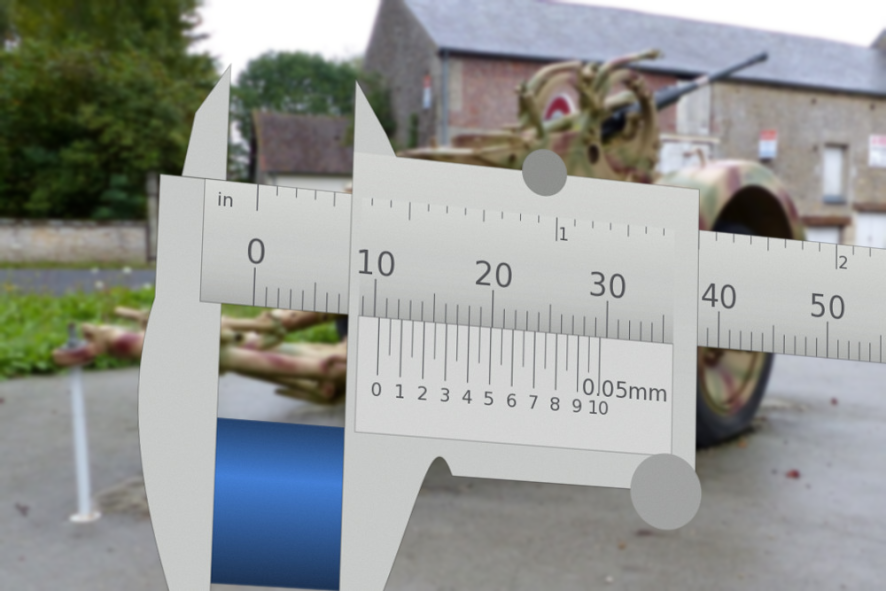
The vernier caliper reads 10.4 mm
